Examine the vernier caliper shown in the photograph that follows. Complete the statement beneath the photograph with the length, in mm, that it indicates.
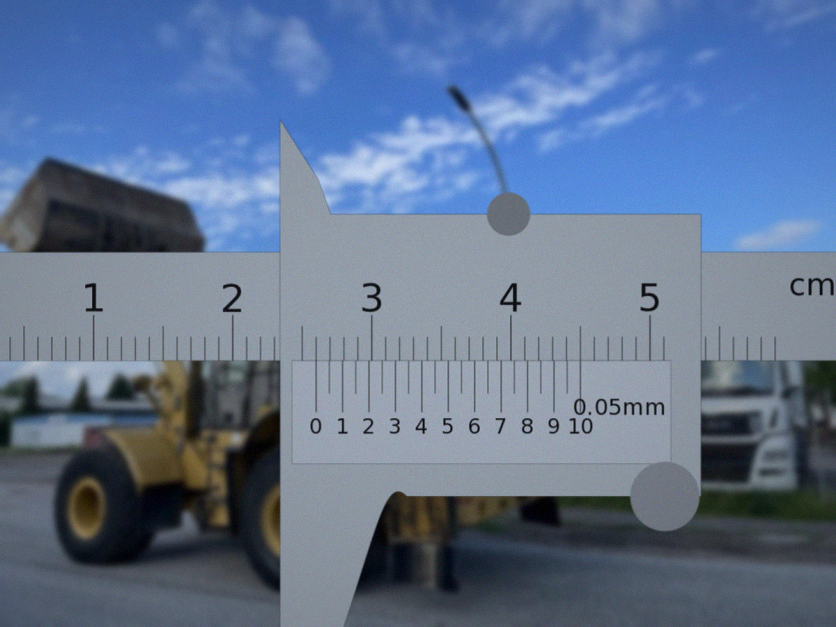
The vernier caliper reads 26.0 mm
